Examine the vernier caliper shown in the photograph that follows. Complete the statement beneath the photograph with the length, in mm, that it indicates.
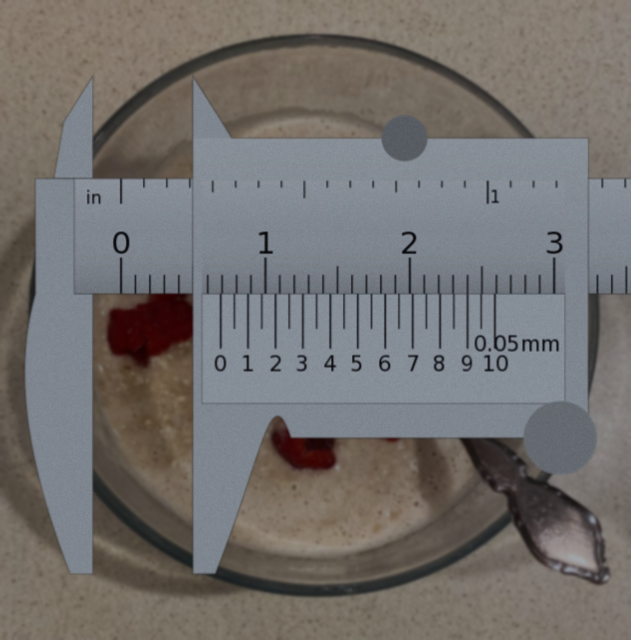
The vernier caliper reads 6.9 mm
